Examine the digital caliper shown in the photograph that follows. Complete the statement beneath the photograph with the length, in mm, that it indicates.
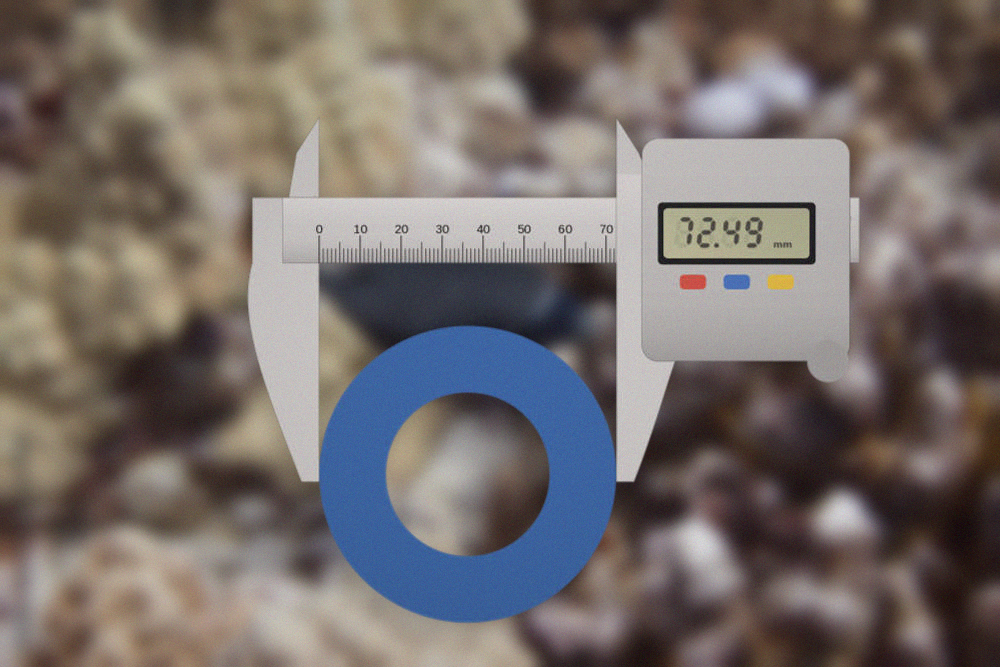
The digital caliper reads 72.49 mm
